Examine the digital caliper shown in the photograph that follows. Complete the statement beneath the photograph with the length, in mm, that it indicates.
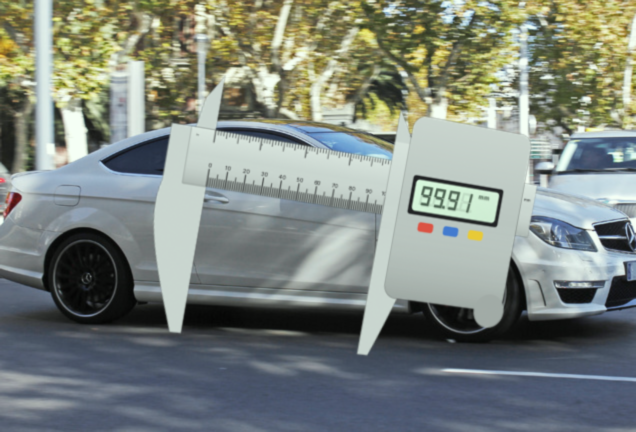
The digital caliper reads 99.91 mm
